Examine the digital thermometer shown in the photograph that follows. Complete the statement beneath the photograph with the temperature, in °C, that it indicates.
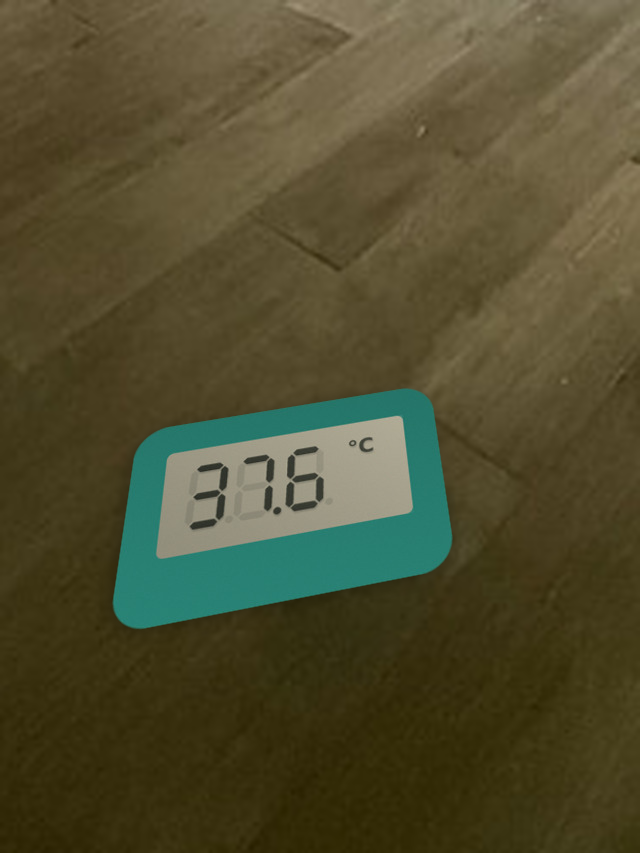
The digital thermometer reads 37.6 °C
